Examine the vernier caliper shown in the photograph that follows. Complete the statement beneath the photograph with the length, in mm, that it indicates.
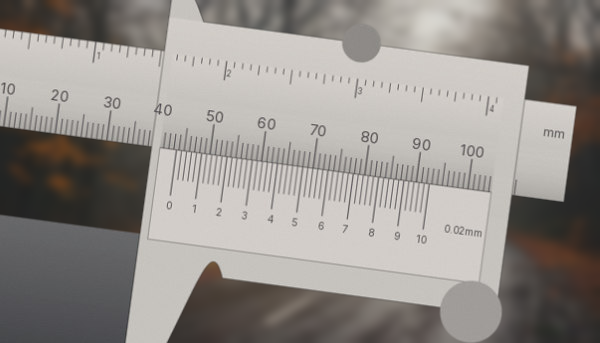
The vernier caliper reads 43.5 mm
